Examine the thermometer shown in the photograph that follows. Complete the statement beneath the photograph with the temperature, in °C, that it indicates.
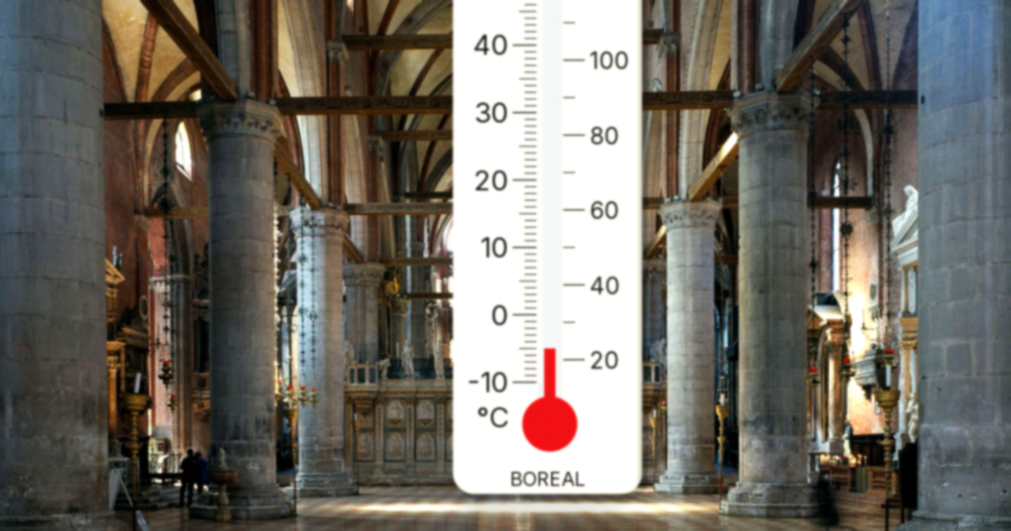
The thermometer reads -5 °C
